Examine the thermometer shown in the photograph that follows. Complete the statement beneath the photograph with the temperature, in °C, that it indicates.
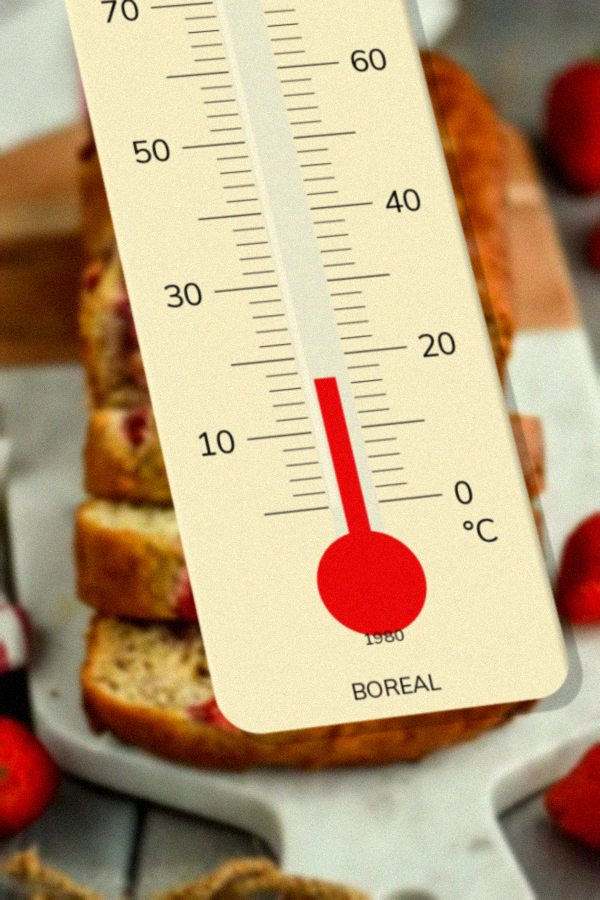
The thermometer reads 17 °C
